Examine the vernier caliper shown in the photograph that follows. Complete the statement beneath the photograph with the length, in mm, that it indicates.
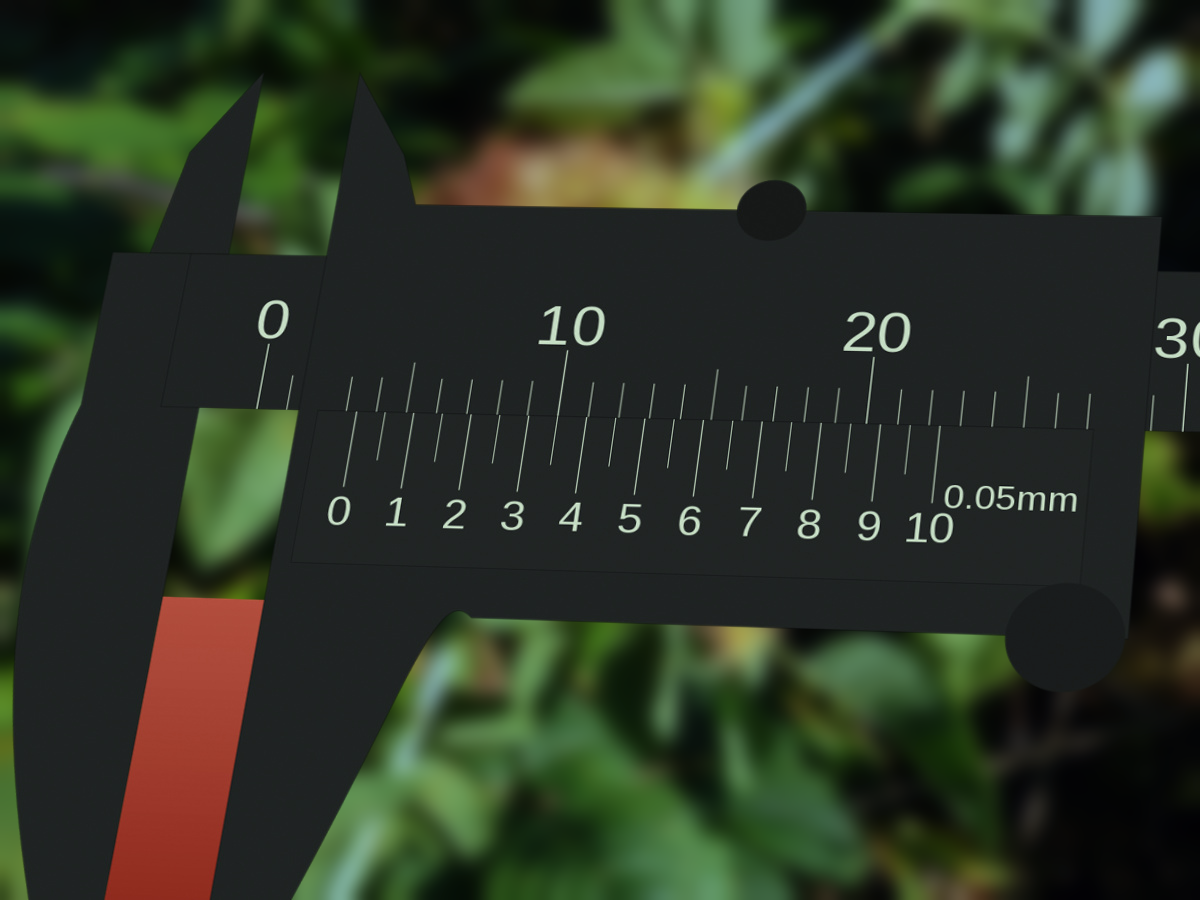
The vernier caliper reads 3.35 mm
